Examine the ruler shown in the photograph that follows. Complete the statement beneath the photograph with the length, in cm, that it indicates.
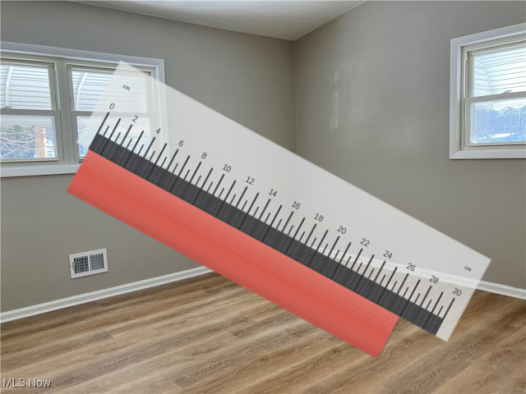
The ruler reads 27 cm
